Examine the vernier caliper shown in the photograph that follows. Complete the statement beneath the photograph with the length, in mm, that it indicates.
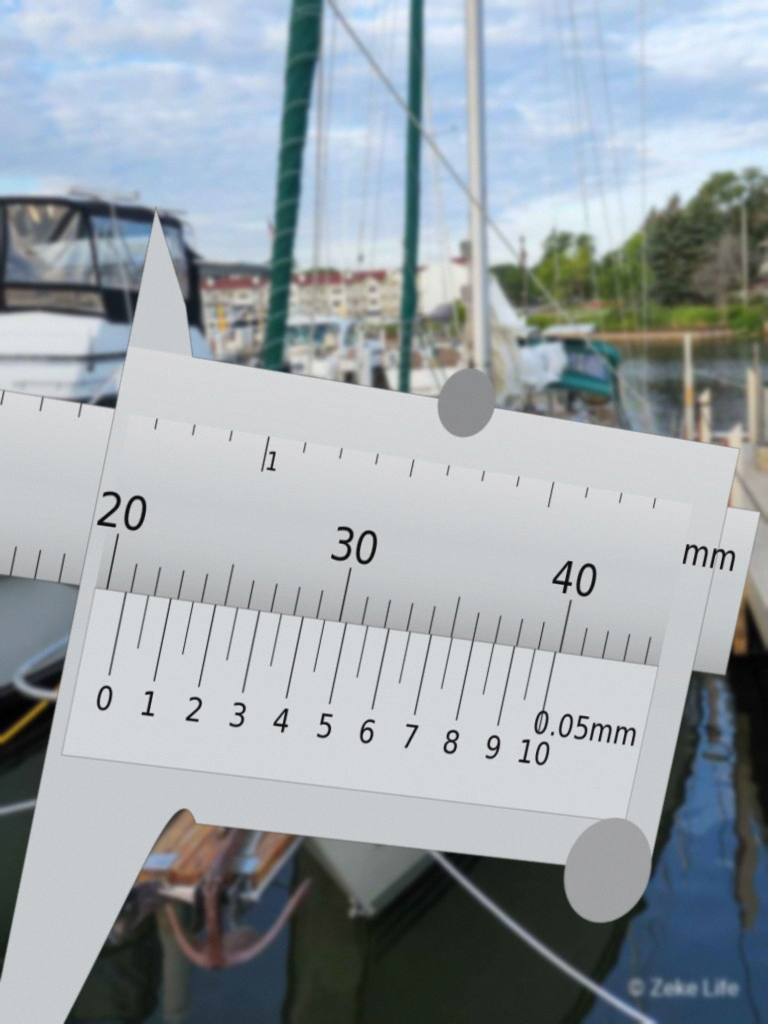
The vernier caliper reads 20.8 mm
